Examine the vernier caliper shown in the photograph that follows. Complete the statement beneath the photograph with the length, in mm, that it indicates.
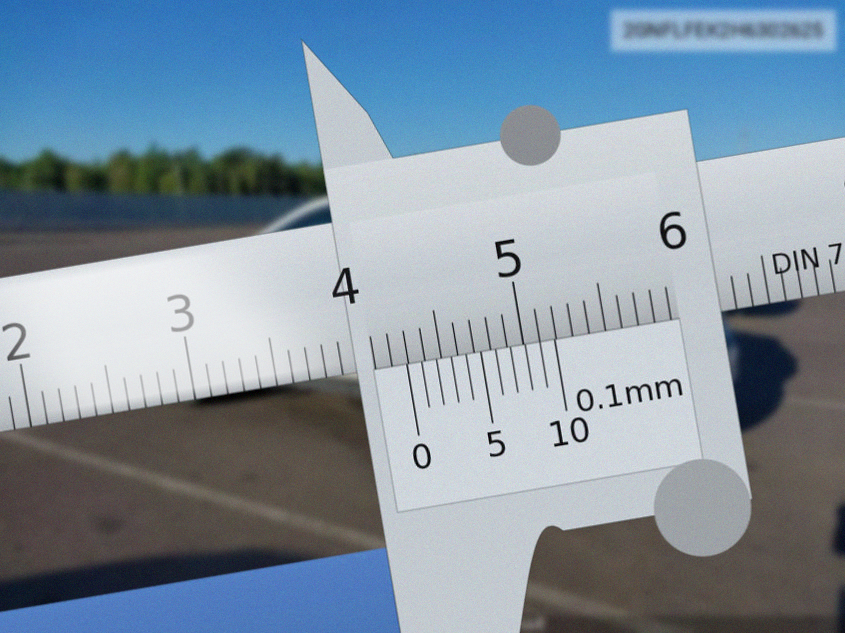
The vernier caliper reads 42.9 mm
